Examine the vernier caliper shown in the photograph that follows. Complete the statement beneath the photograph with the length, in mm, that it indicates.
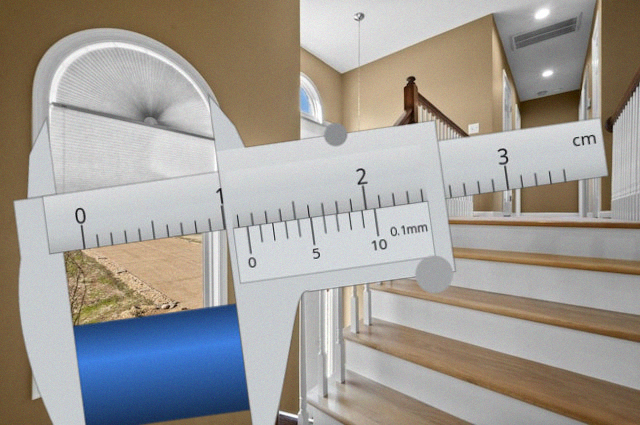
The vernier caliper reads 11.6 mm
